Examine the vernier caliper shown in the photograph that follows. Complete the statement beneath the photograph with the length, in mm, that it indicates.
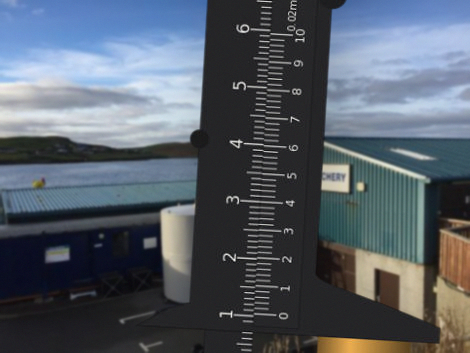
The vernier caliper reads 10.4 mm
